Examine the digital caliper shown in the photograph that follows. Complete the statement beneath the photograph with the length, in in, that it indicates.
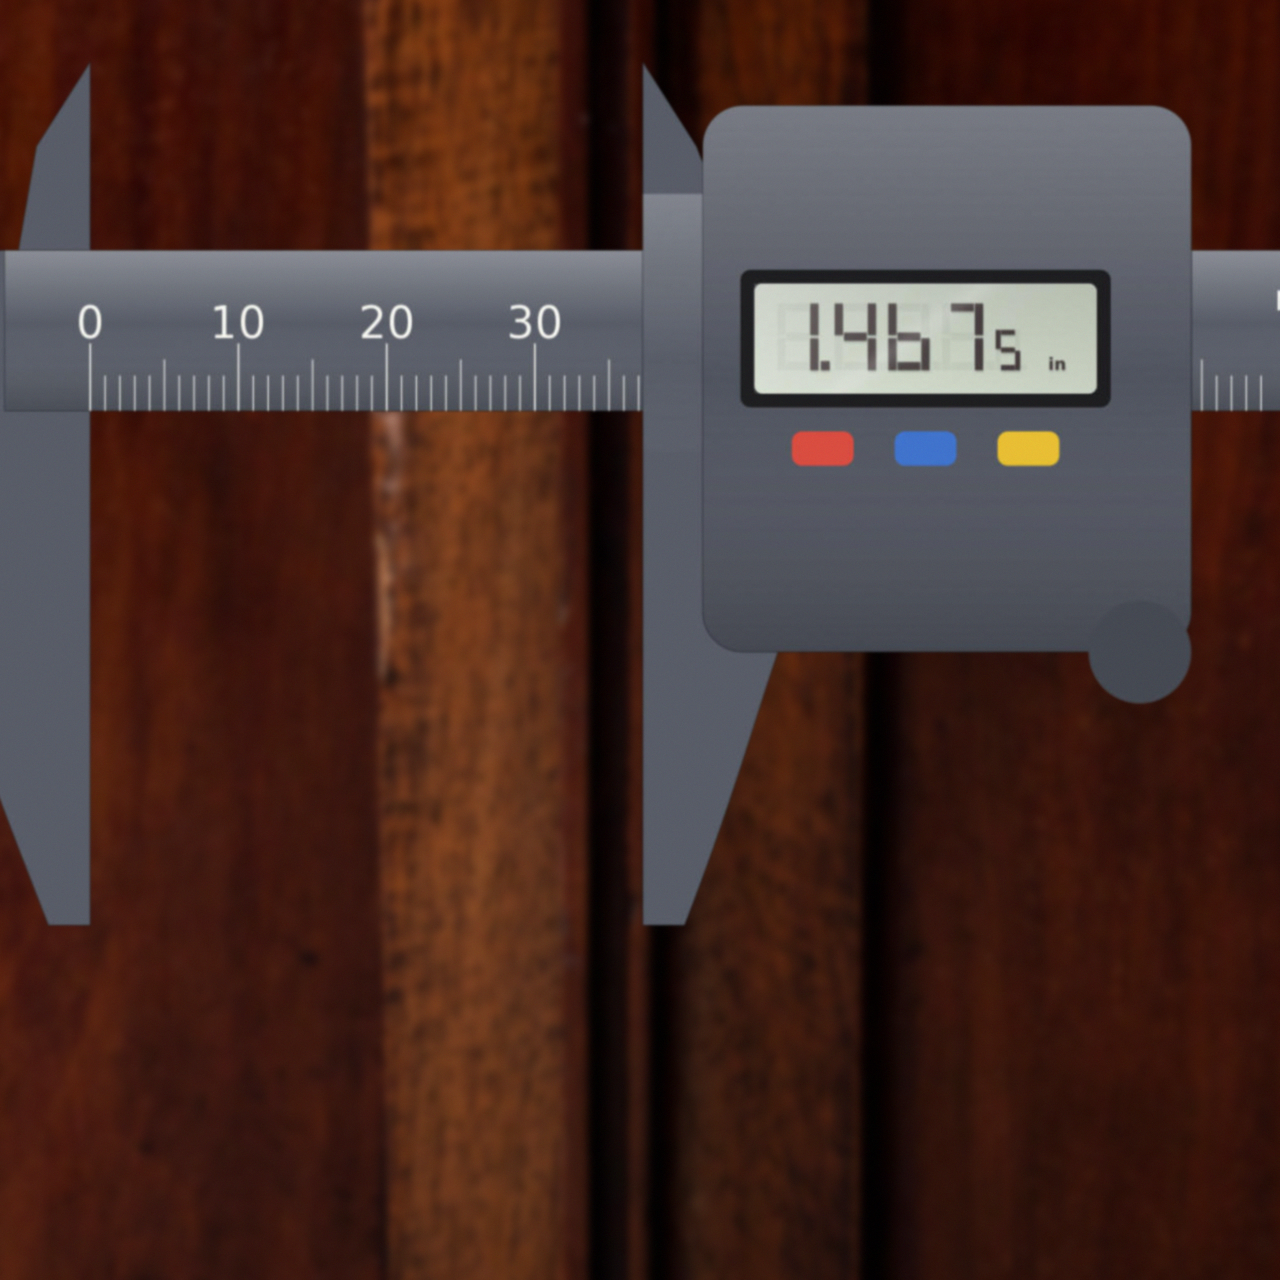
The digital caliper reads 1.4675 in
